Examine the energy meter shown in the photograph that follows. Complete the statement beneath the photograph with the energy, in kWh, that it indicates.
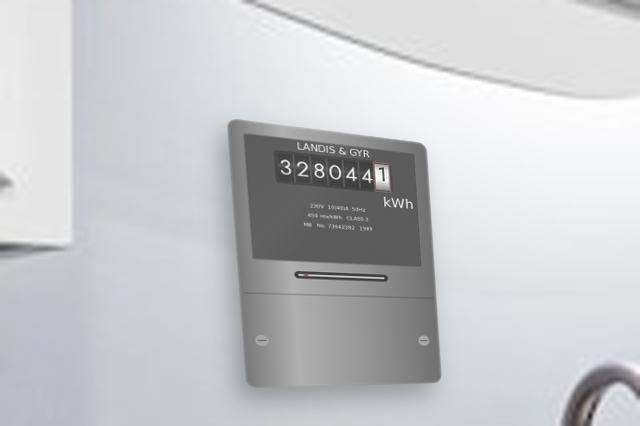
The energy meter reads 328044.1 kWh
